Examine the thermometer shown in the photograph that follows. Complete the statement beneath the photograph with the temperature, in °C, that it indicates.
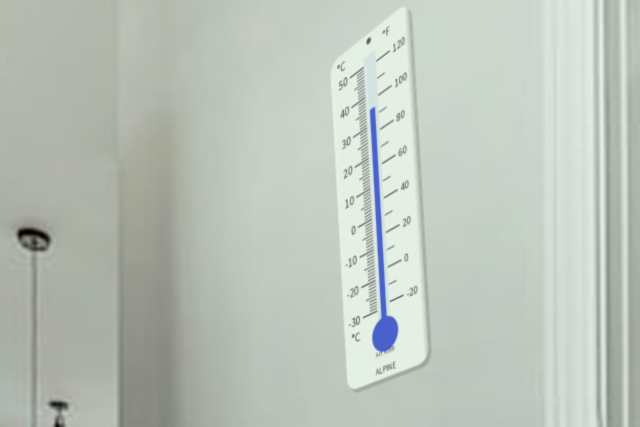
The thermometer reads 35 °C
